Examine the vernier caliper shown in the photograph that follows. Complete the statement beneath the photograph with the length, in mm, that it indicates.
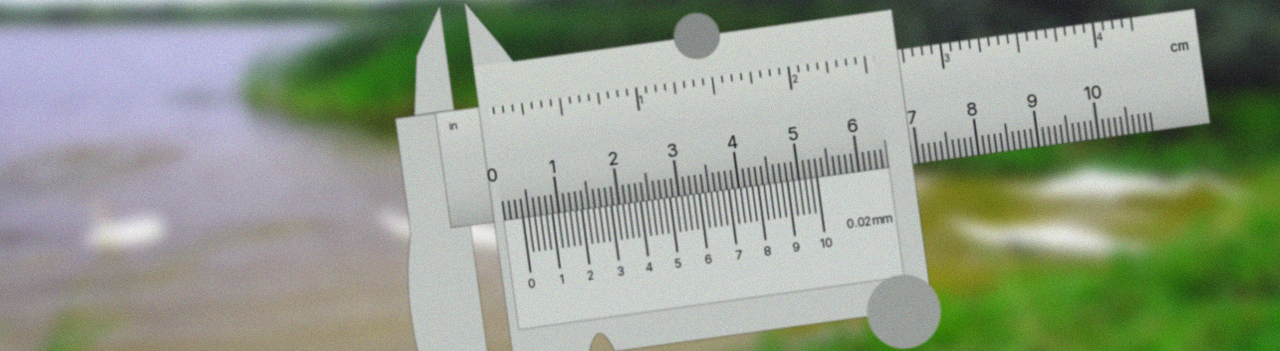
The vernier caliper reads 4.0 mm
